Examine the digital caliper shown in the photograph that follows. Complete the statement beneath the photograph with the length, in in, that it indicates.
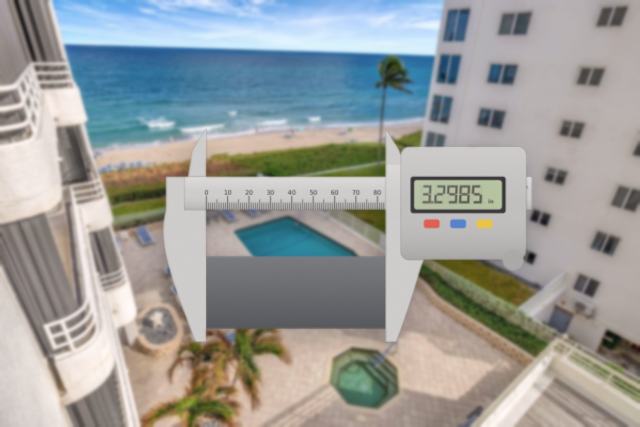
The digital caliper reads 3.2985 in
